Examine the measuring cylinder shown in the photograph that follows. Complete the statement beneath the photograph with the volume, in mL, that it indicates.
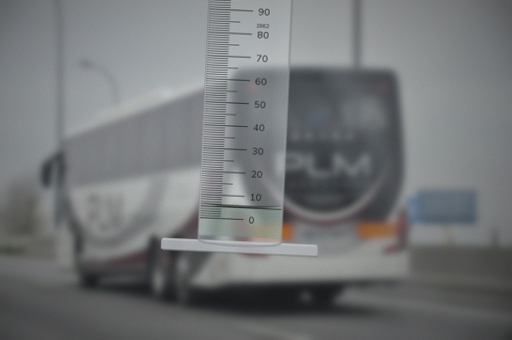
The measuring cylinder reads 5 mL
